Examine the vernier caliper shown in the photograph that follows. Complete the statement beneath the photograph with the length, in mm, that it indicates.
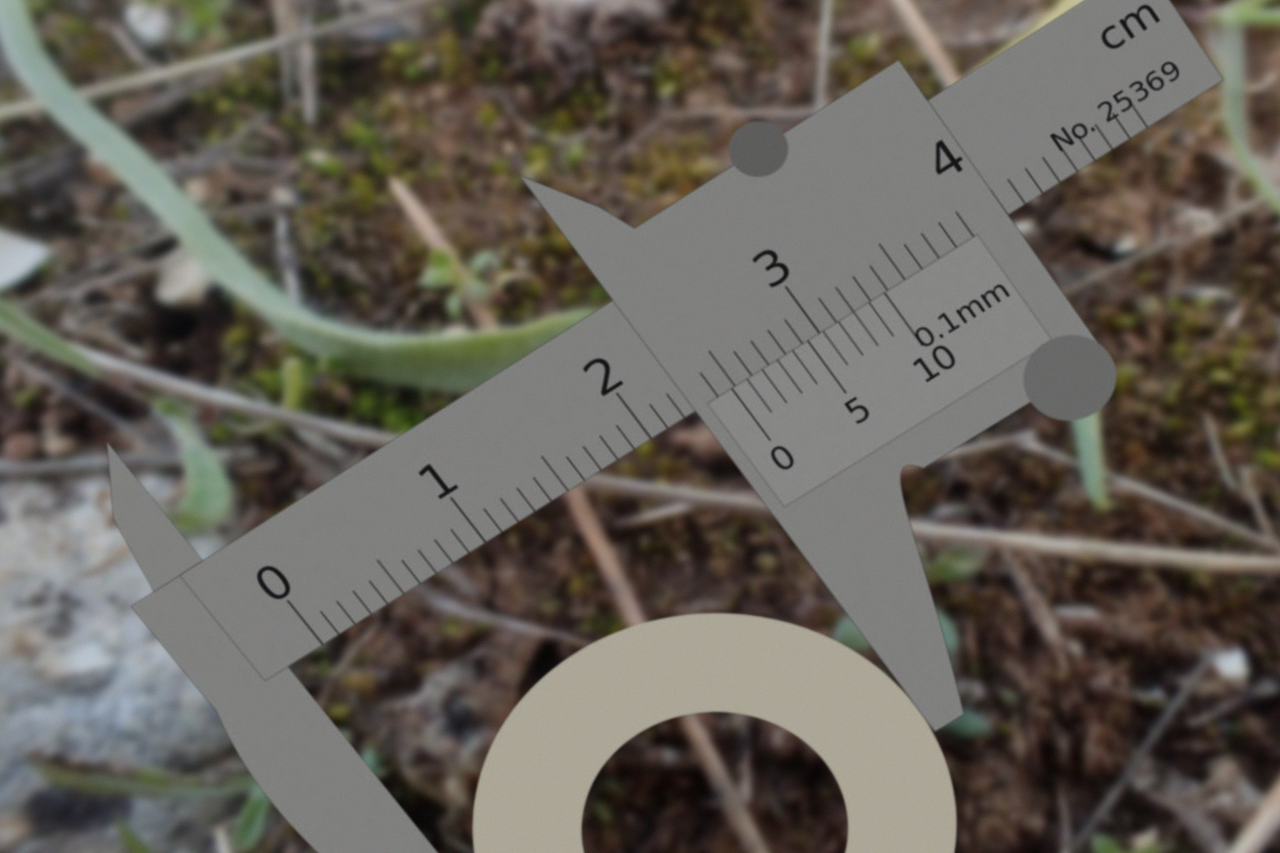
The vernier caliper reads 24.8 mm
